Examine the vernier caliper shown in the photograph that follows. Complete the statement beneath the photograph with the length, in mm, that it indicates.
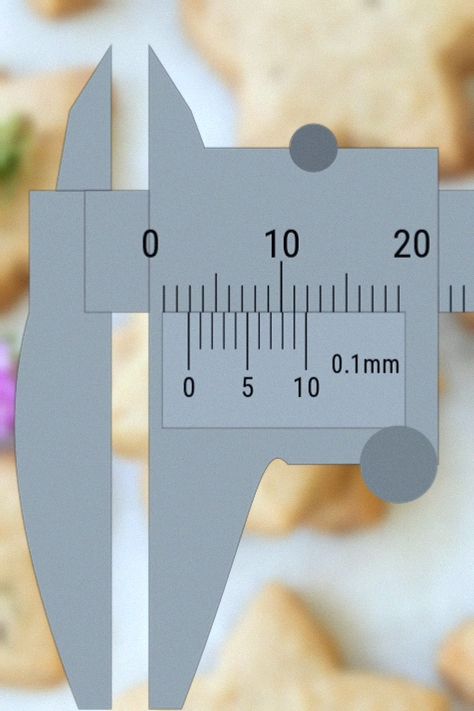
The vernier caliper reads 2.9 mm
